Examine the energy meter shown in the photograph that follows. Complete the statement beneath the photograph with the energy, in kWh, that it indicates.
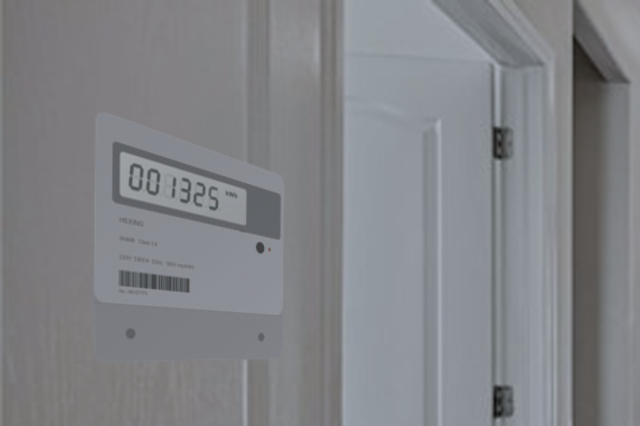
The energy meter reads 1325 kWh
